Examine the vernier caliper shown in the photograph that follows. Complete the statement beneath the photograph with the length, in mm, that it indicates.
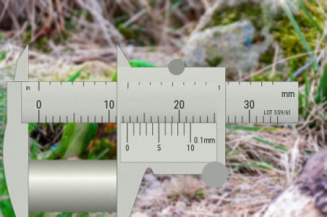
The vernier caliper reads 12.6 mm
